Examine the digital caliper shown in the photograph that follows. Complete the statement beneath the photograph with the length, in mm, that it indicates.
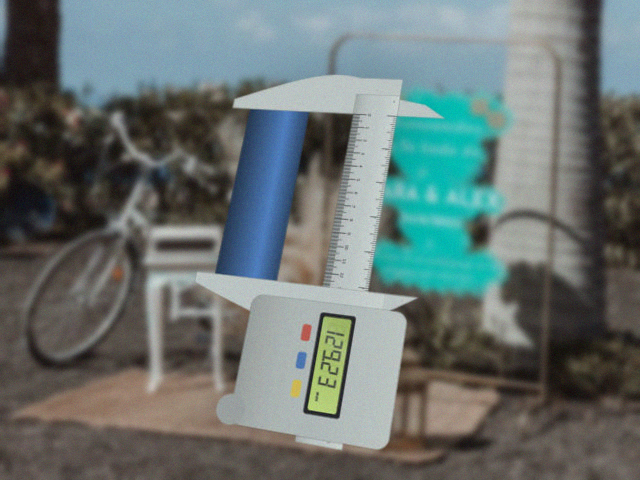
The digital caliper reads 129.23 mm
